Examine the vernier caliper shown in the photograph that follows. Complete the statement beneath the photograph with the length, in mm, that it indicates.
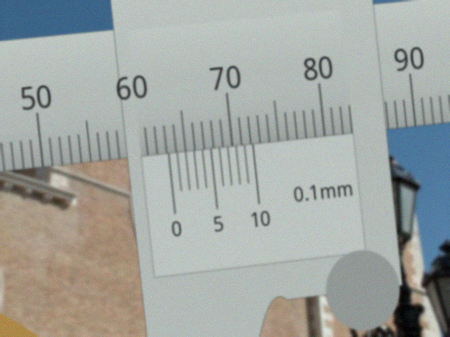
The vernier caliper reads 63.2 mm
